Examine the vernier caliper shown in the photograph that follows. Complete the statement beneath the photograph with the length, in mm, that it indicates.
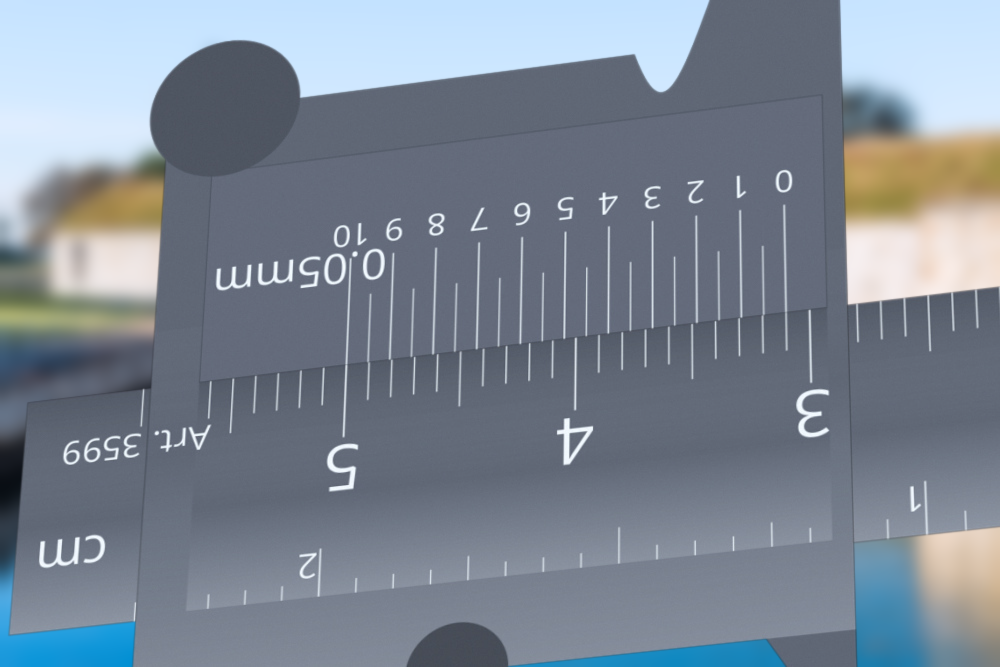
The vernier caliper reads 31.0 mm
